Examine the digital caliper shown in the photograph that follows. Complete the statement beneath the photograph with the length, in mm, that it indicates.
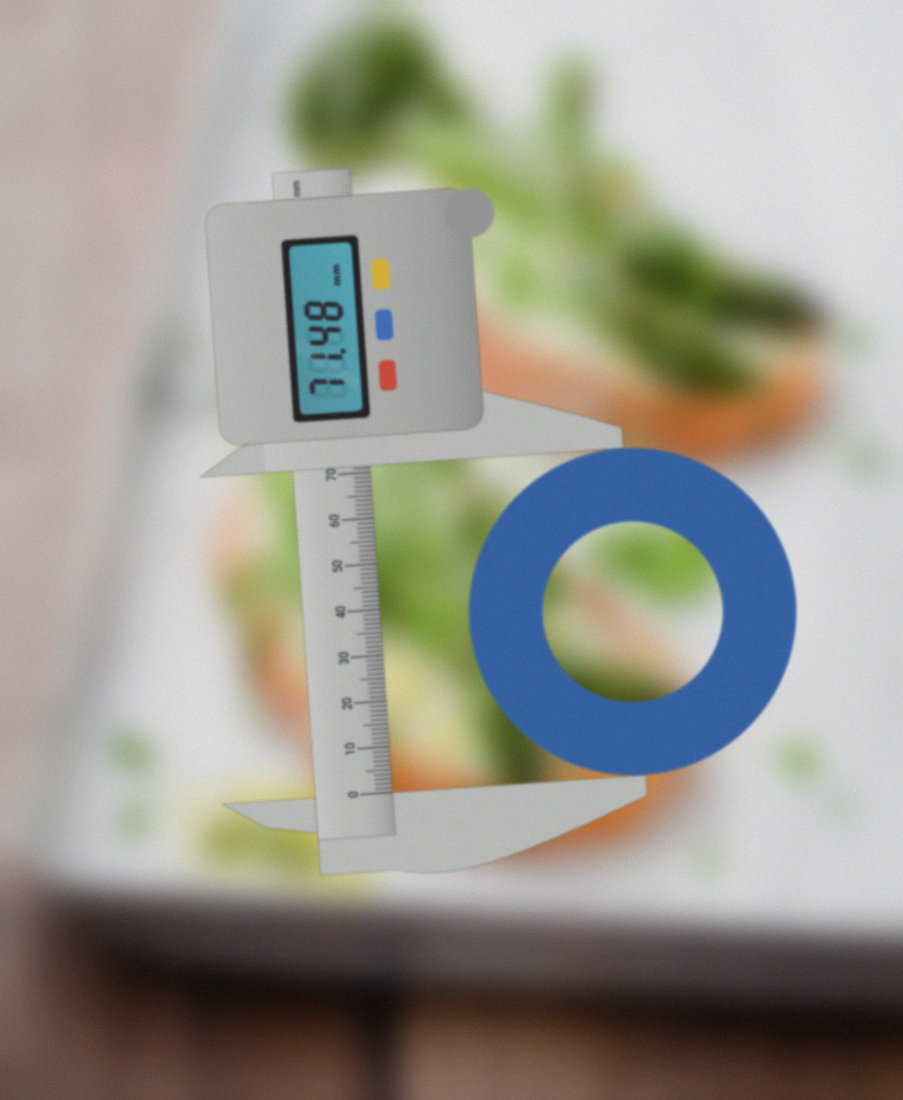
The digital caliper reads 71.48 mm
